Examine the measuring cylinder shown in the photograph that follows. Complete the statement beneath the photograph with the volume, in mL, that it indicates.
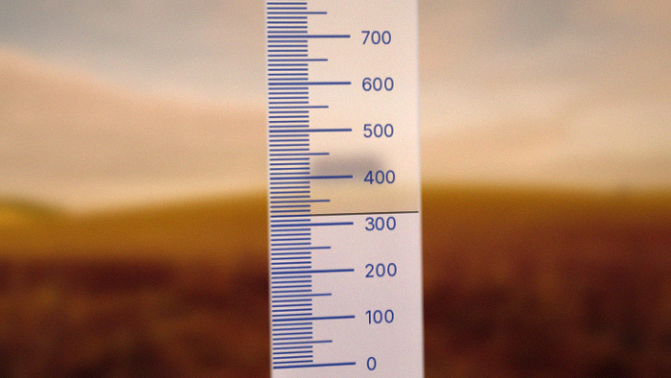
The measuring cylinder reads 320 mL
